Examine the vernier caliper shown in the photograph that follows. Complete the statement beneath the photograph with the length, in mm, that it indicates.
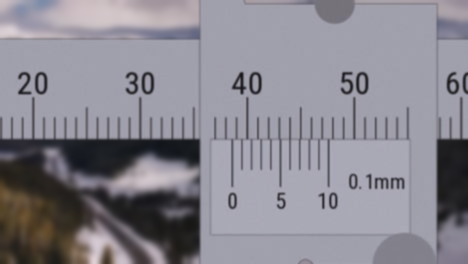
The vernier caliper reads 38.6 mm
